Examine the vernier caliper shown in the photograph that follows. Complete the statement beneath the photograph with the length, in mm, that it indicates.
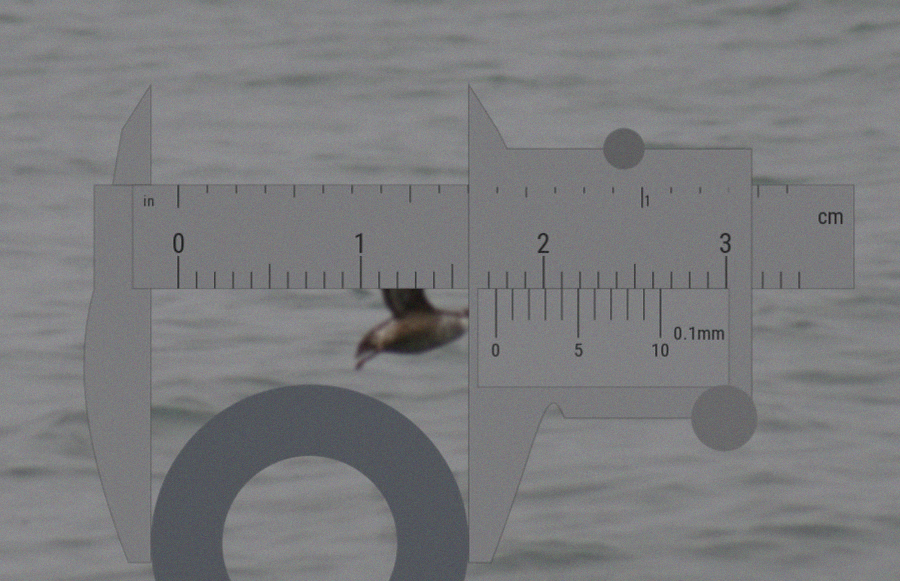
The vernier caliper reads 17.4 mm
